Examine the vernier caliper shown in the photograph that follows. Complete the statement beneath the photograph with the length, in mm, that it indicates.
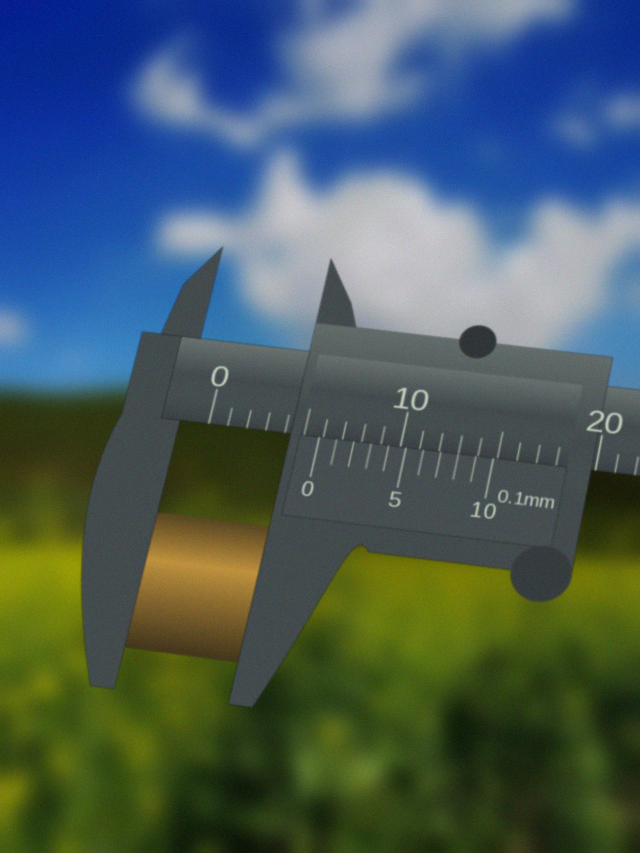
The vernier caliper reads 5.8 mm
